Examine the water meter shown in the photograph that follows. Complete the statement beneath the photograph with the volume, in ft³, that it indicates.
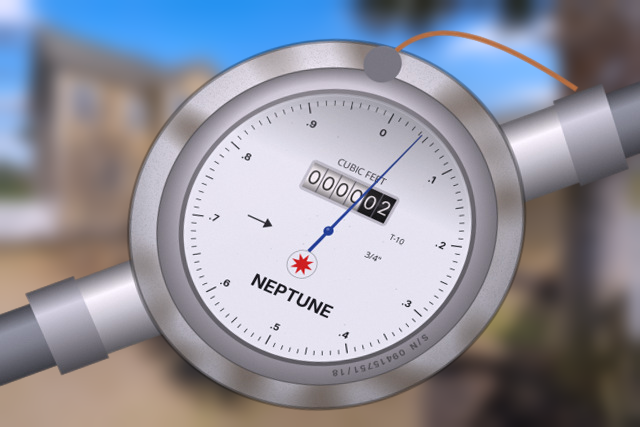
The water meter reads 2.04 ft³
